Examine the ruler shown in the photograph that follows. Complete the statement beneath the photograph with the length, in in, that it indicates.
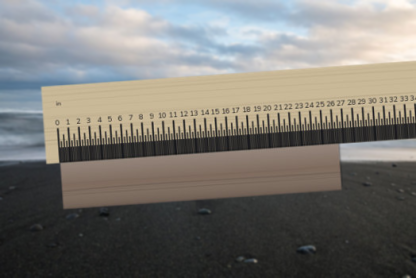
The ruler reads 26.5 in
